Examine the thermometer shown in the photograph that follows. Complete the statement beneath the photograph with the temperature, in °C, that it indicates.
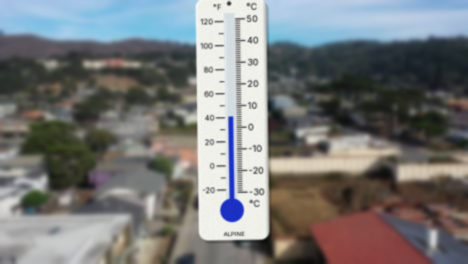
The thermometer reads 5 °C
